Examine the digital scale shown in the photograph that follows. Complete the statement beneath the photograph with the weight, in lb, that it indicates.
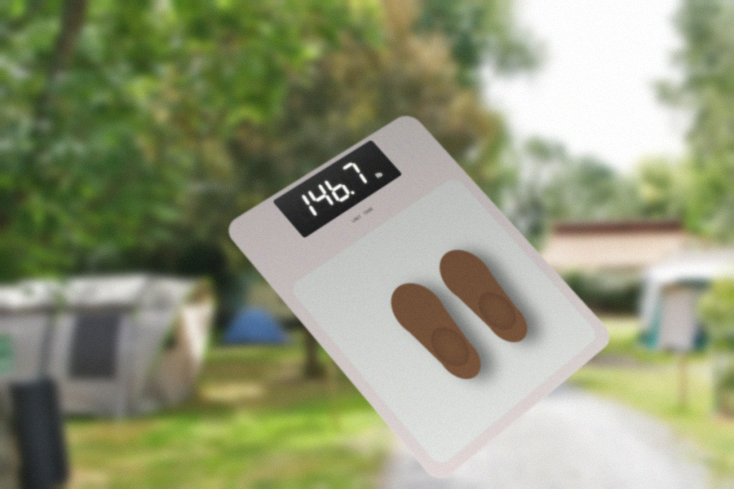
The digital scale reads 146.7 lb
